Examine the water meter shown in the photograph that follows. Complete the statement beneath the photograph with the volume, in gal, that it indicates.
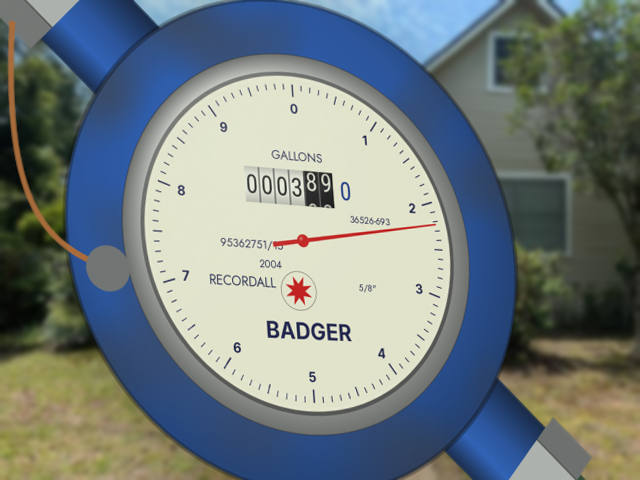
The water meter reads 3892.2 gal
